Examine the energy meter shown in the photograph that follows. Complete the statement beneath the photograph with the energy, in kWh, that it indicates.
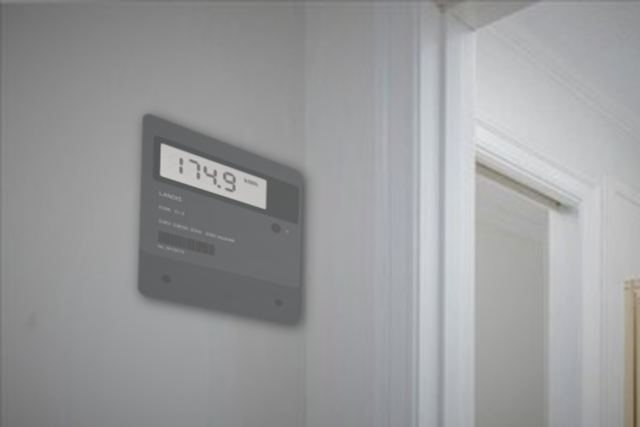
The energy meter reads 174.9 kWh
